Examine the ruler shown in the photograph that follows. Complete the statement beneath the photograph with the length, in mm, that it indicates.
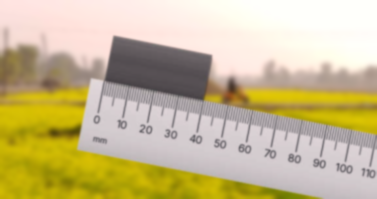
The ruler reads 40 mm
